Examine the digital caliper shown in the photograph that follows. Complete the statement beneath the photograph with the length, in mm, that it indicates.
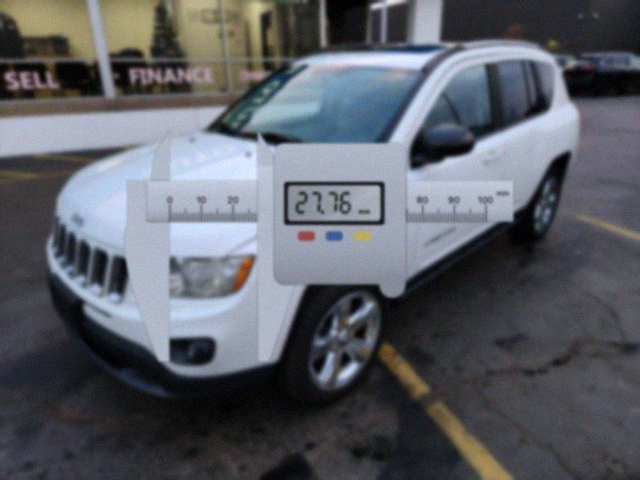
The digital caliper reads 27.76 mm
